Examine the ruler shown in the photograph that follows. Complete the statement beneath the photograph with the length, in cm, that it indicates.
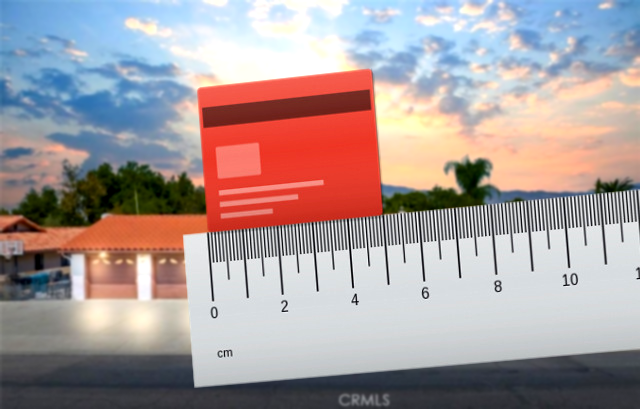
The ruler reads 5 cm
